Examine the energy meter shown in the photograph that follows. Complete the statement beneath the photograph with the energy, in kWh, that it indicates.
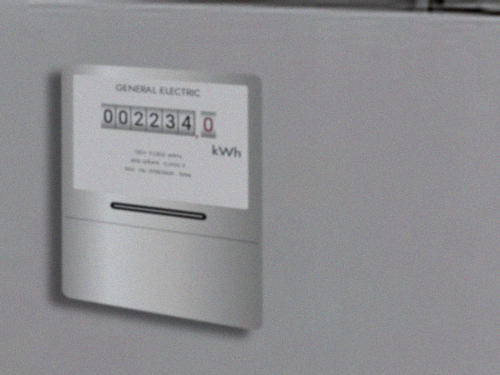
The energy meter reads 2234.0 kWh
